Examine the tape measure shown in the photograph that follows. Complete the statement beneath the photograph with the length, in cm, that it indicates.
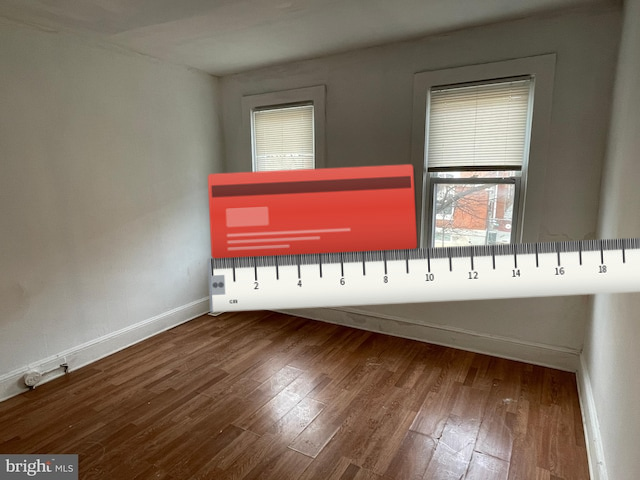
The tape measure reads 9.5 cm
